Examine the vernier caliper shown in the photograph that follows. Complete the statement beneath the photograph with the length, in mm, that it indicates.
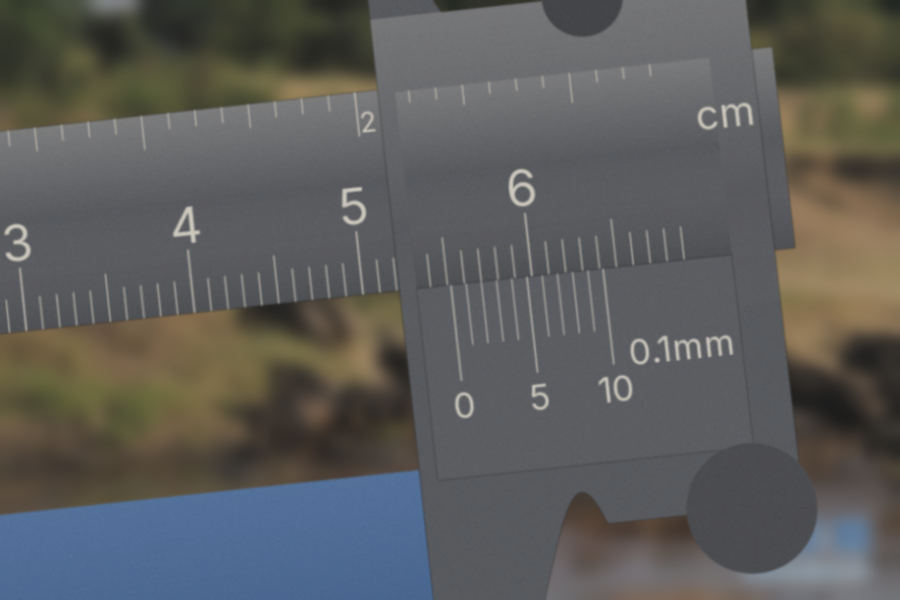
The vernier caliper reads 55.2 mm
